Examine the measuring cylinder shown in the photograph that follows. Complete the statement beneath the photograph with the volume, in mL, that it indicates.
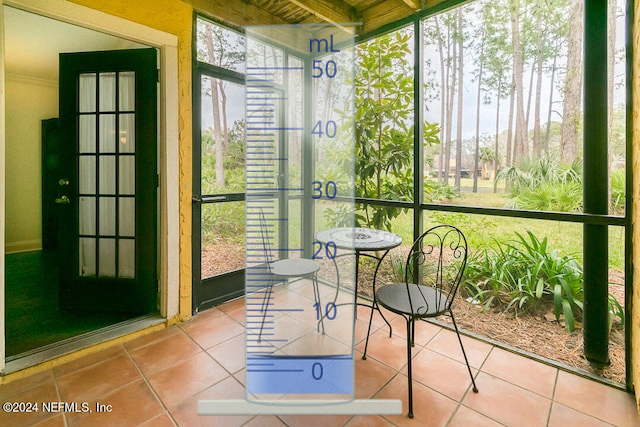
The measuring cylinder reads 2 mL
